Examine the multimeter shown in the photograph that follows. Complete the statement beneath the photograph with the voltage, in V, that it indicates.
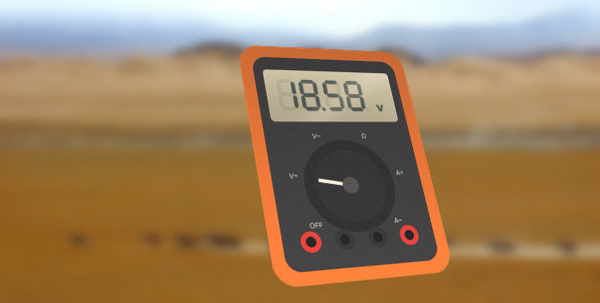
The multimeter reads 18.58 V
